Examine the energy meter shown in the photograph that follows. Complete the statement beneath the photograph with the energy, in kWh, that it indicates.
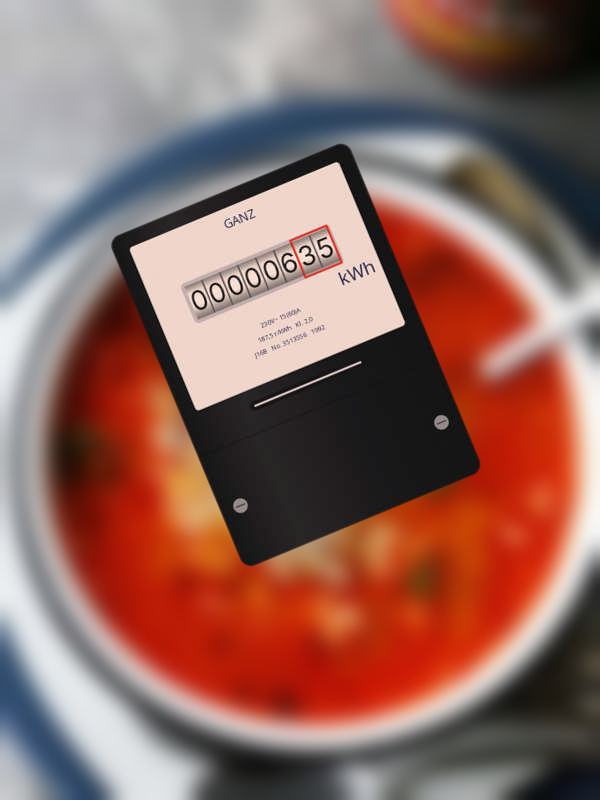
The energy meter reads 6.35 kWh
